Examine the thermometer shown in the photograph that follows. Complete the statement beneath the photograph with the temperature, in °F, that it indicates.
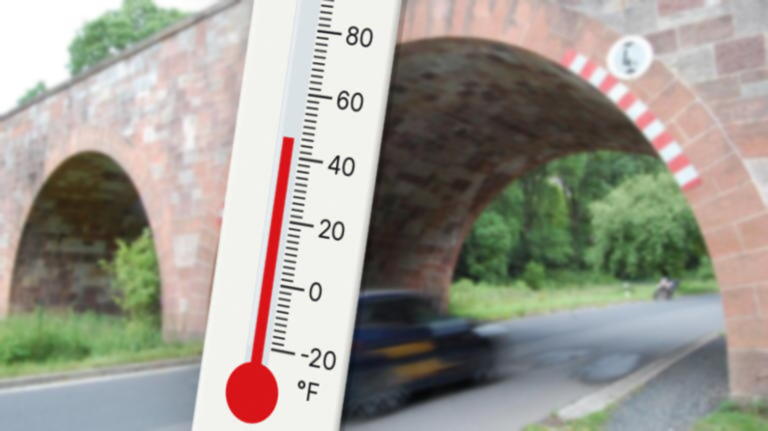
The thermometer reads 46 °F
